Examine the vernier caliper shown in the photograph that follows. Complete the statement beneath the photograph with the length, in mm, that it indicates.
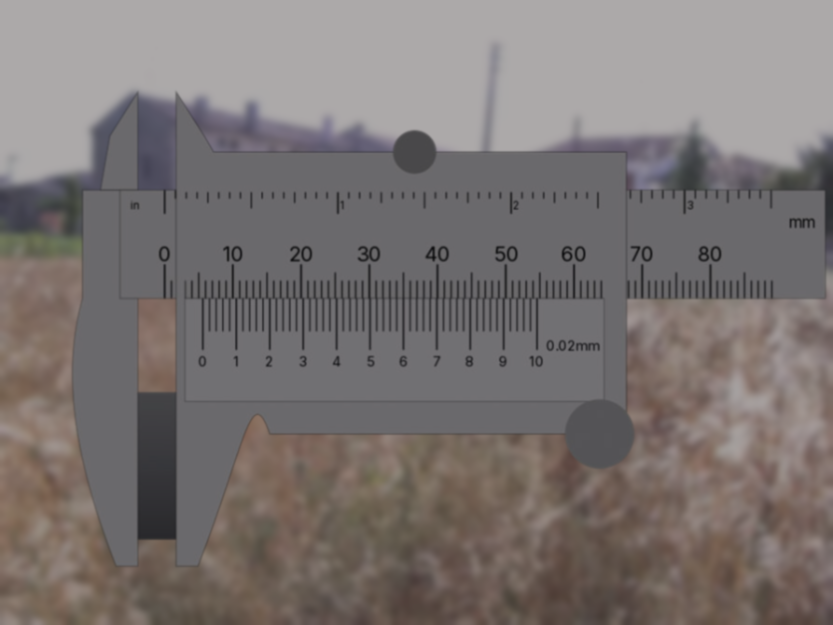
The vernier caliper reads 5.6 mm
